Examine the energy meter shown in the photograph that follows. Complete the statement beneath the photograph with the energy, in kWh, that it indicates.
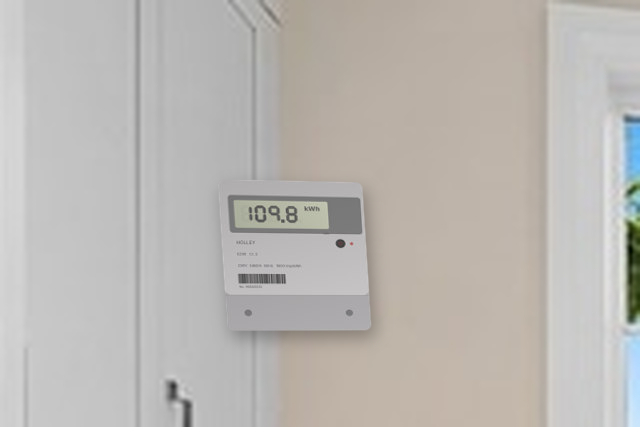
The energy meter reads 109.8 kWh
